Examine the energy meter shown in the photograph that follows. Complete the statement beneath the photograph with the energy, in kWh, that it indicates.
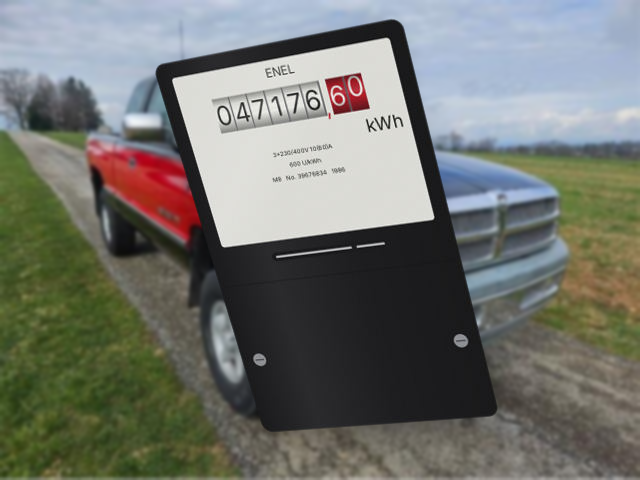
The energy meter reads 47176.60 kWh
